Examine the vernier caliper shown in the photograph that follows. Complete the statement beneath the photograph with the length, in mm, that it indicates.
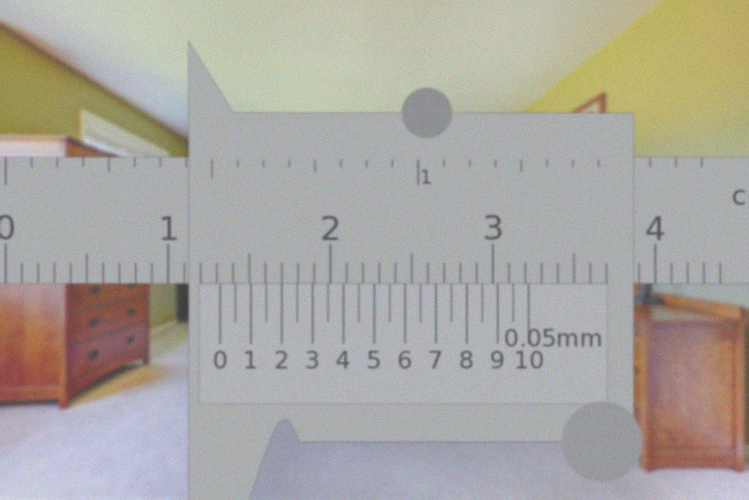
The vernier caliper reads 13.2 mm
